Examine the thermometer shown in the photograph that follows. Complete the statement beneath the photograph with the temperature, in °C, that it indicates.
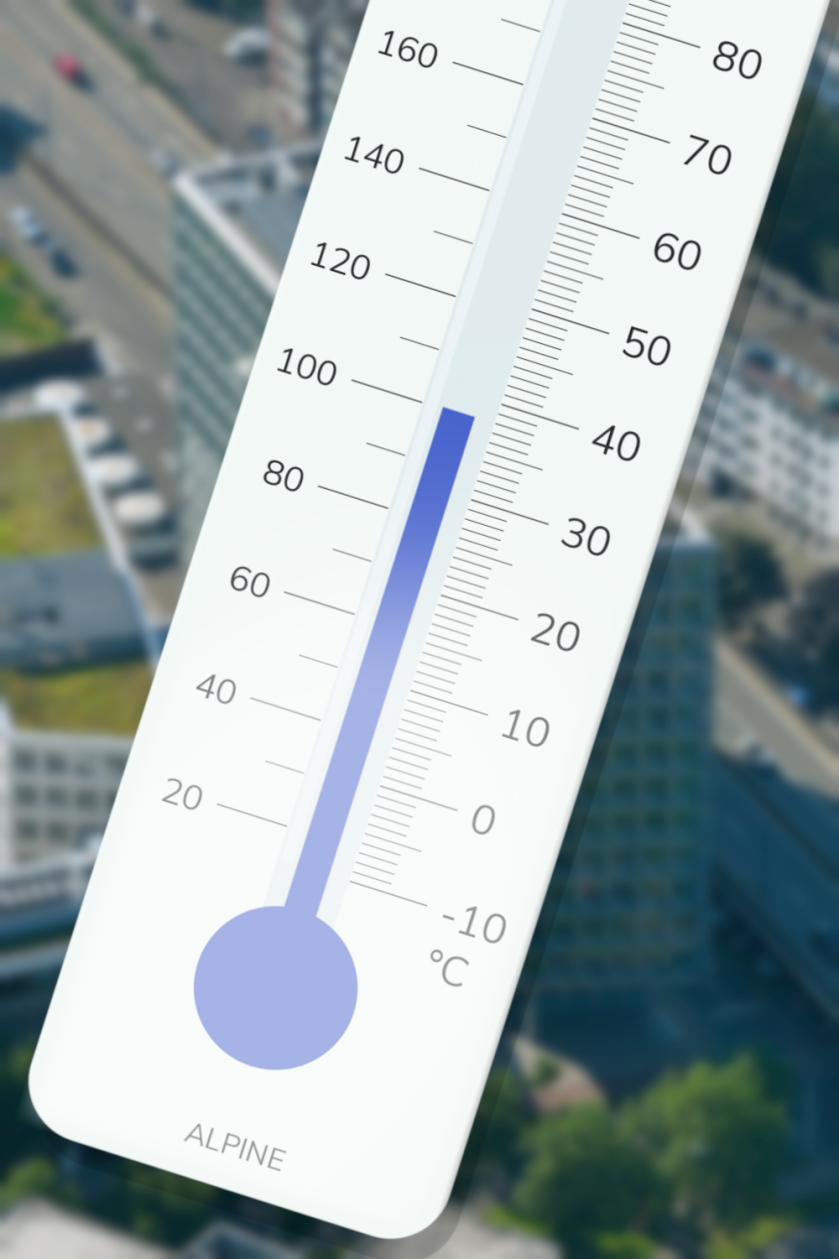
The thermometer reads 38 °C
